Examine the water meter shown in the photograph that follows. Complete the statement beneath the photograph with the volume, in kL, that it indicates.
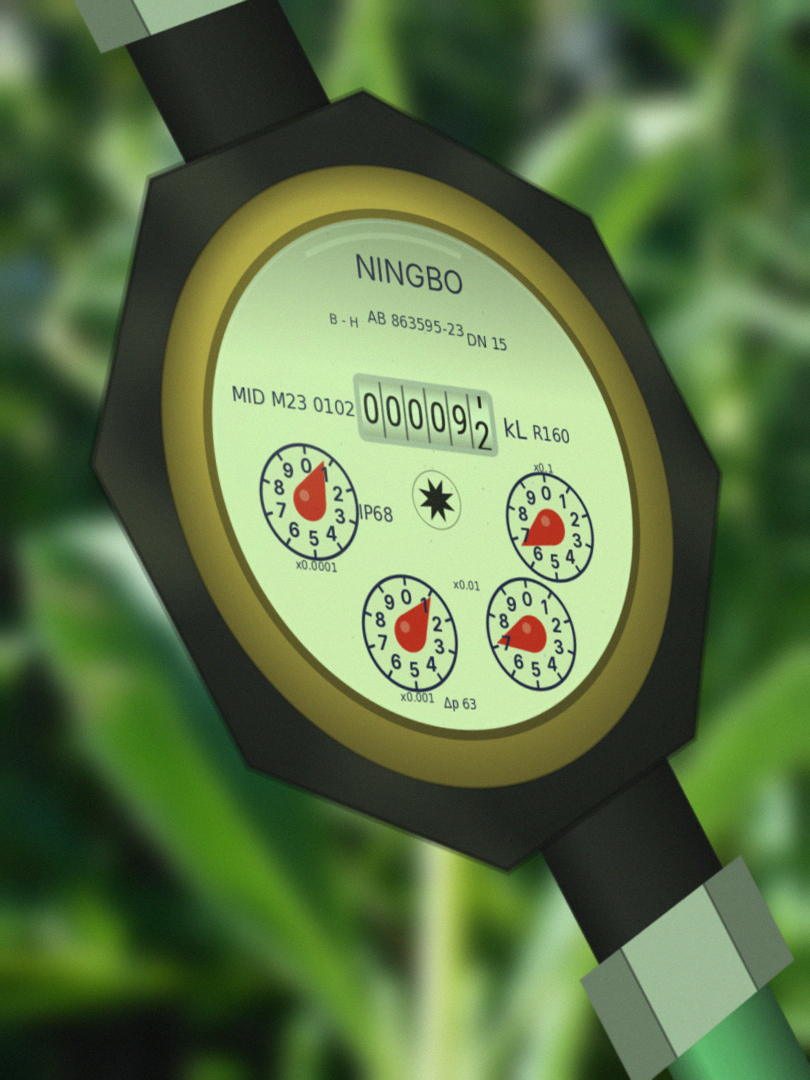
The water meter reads 91.6710 kL
